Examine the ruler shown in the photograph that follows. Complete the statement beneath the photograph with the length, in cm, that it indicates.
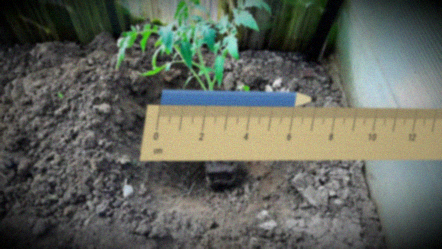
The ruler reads 7 cm
